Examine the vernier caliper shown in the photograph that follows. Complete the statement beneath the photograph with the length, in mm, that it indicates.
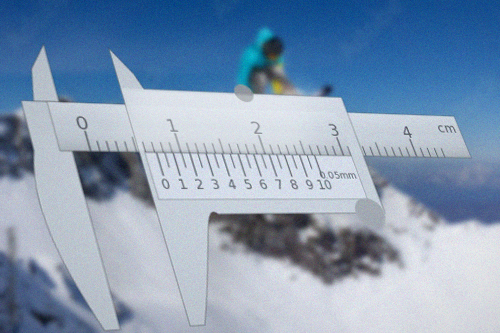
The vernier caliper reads 7.2 mm
